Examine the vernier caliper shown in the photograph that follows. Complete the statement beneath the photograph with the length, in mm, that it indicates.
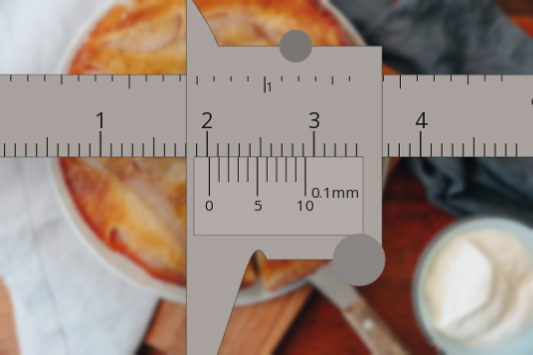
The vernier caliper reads 20.2 mm
